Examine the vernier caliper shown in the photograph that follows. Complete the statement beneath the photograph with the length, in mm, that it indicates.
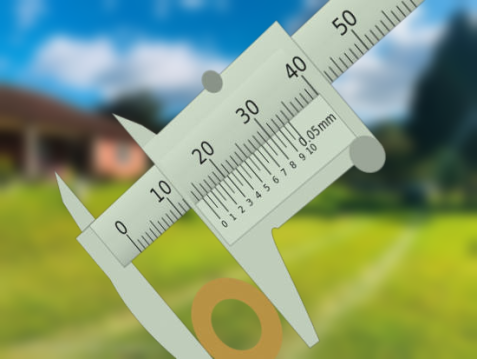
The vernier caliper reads 14.8 mm
